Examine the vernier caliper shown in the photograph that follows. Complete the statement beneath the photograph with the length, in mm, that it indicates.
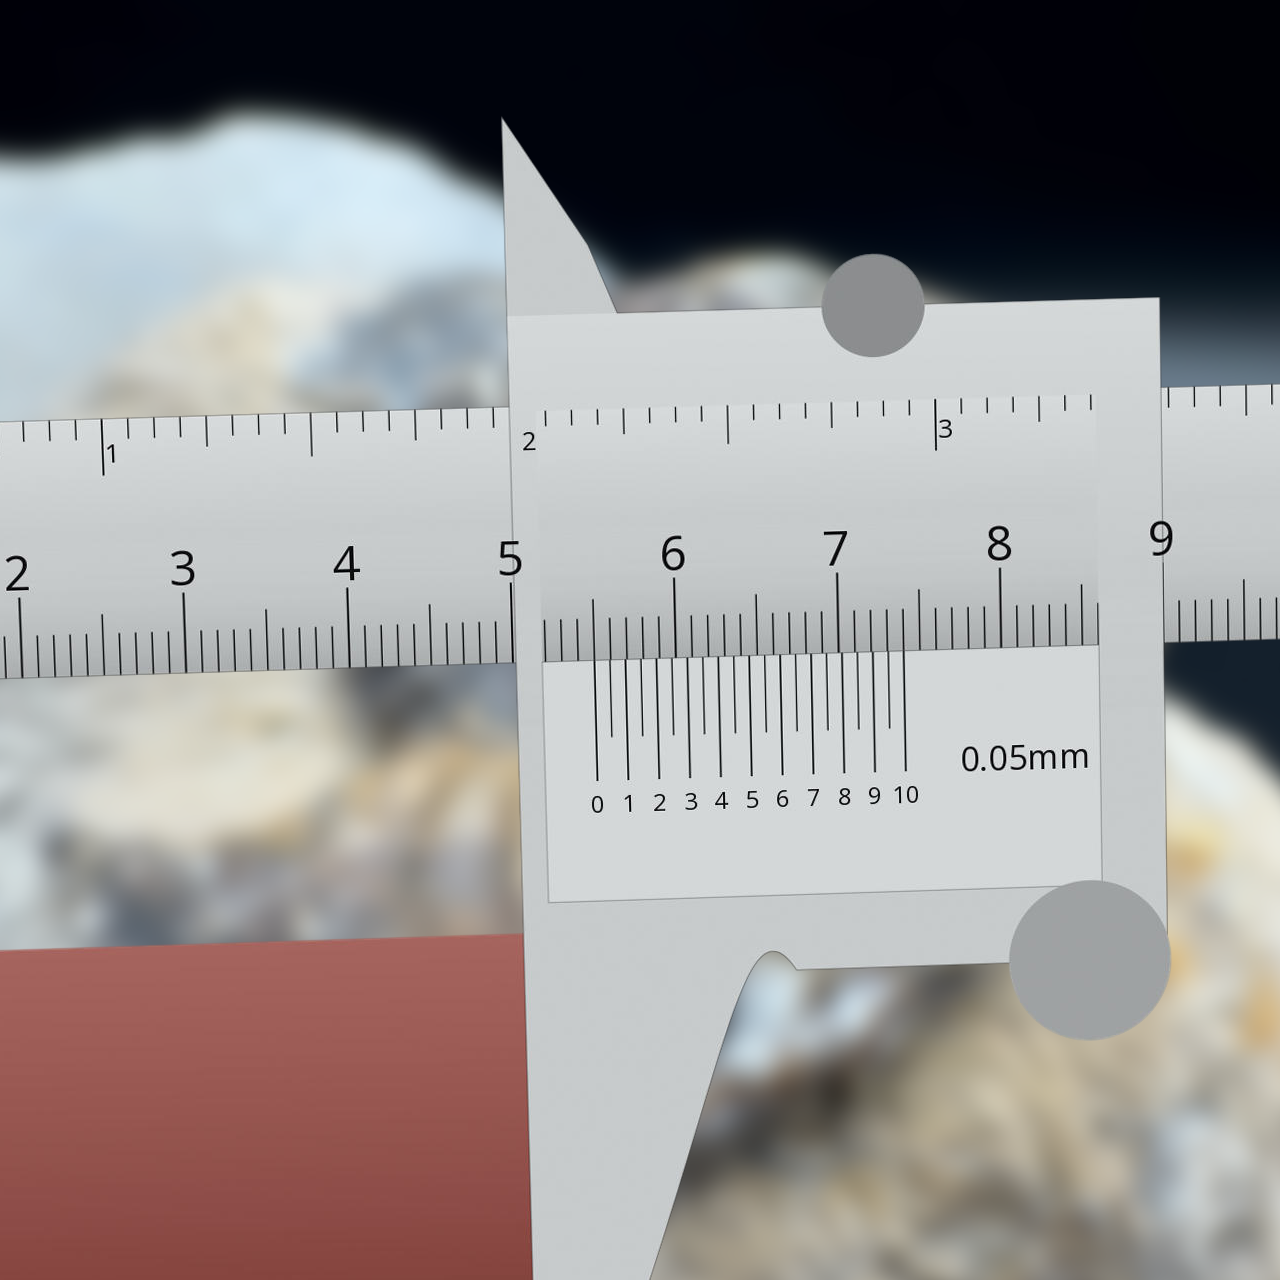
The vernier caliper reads 55.0 mm
